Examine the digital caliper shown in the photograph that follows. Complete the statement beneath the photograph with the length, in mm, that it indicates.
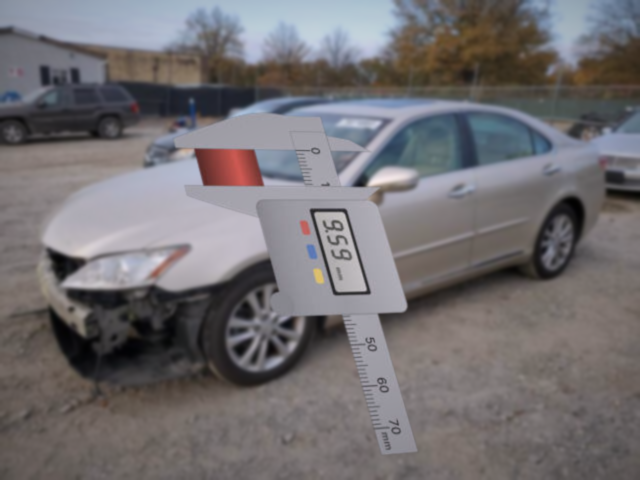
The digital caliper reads 9.59 mm
